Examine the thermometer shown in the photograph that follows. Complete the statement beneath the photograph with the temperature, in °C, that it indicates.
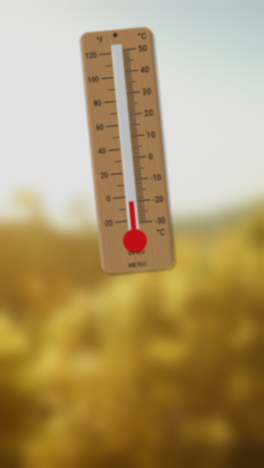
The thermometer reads -20 °C
